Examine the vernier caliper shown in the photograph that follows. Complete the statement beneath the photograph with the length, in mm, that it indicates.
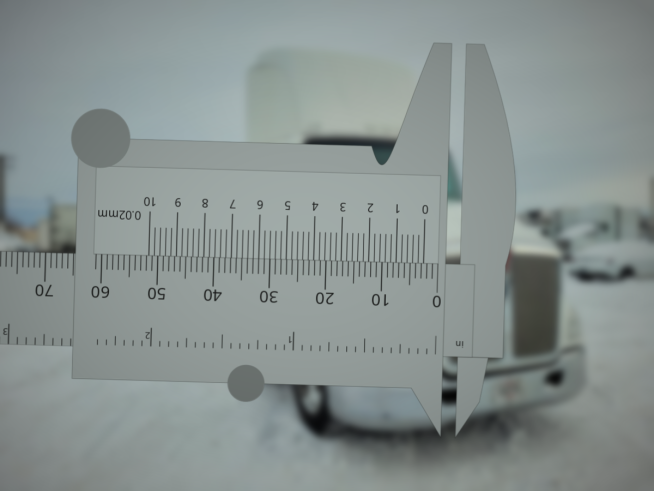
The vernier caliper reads 2.6 mm
